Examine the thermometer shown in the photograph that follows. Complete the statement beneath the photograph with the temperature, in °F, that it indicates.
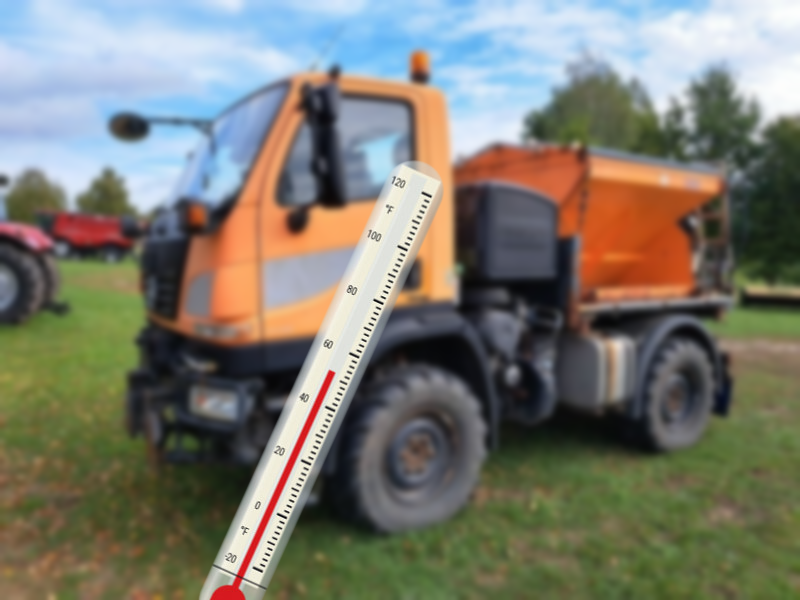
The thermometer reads 52 °F
